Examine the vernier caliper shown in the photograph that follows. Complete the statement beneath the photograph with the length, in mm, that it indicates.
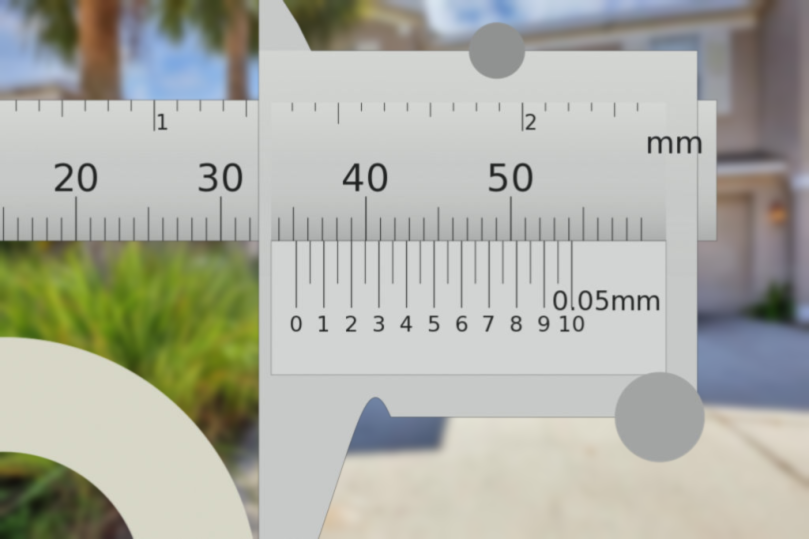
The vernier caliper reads 35.2 mm
